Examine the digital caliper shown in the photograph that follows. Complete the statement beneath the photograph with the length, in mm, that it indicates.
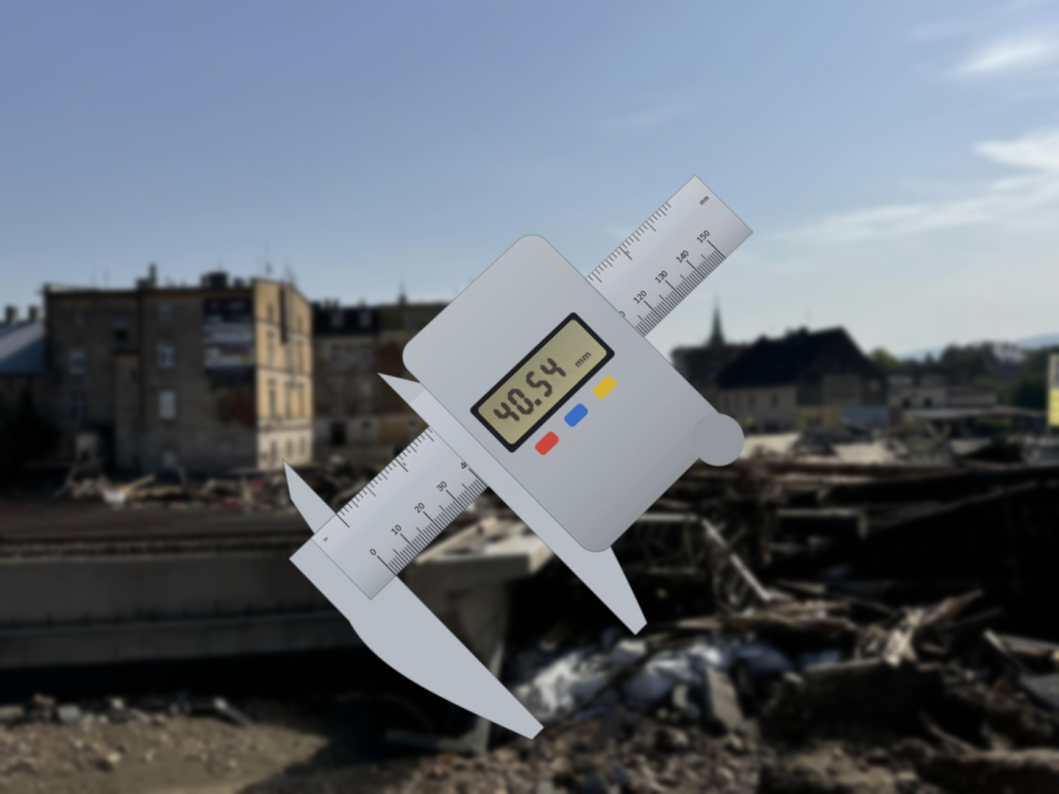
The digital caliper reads 40.54 mm
